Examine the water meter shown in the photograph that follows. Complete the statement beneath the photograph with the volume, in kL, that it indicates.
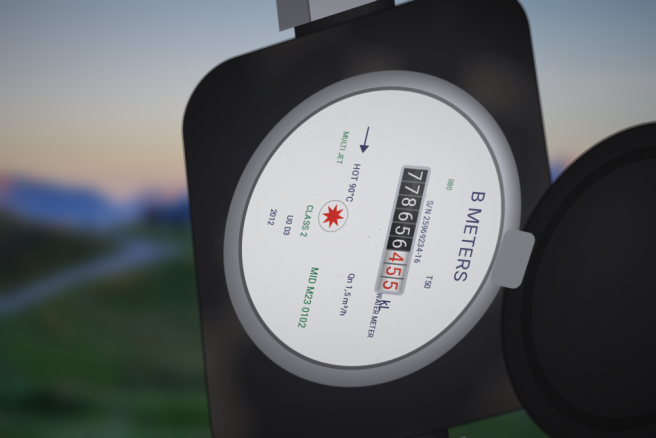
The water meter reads 778656.455 kL
